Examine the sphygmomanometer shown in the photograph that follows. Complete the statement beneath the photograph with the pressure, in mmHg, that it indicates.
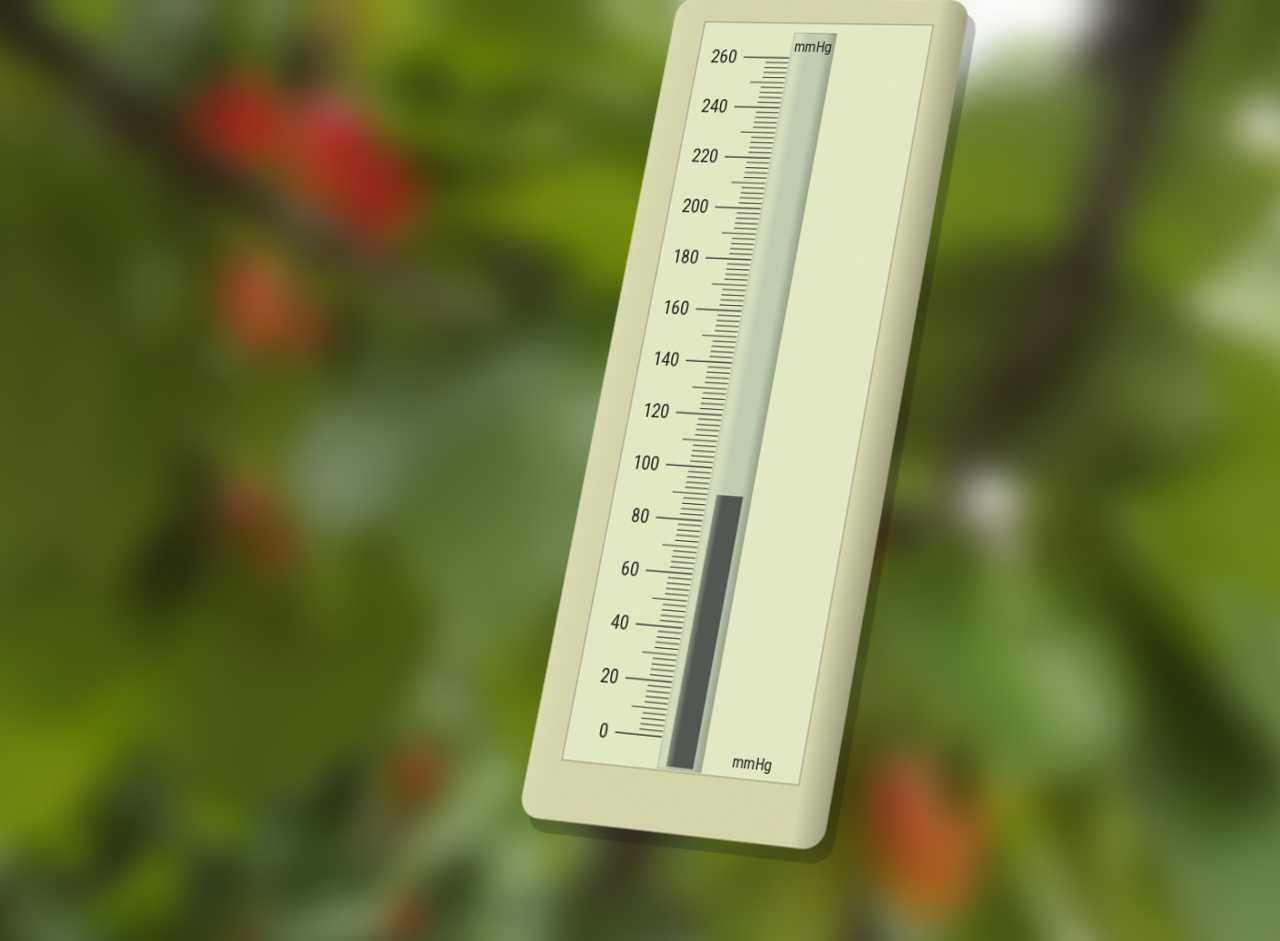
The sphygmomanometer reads 90 mmHg
